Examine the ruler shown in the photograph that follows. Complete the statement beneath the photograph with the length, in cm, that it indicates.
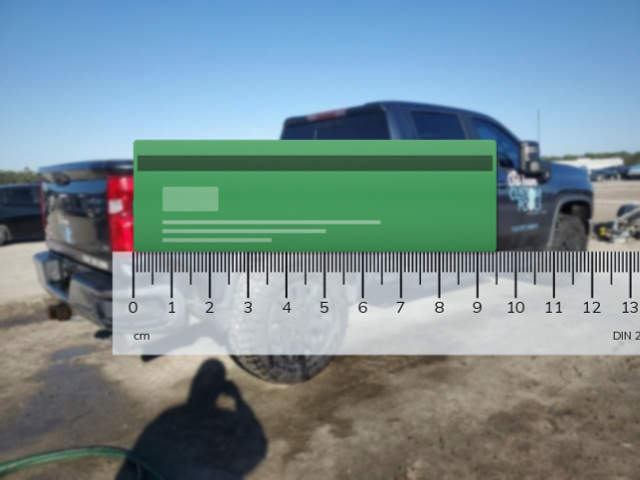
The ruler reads 9.5 cm
